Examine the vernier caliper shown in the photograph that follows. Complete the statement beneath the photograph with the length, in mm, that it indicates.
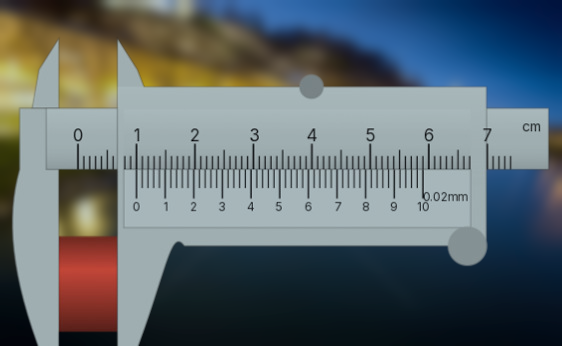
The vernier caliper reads 10.0 mm
